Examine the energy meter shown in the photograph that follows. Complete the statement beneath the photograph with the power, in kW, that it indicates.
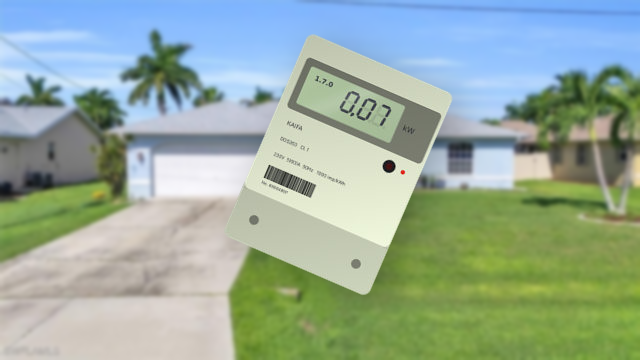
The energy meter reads 0.07 kW
